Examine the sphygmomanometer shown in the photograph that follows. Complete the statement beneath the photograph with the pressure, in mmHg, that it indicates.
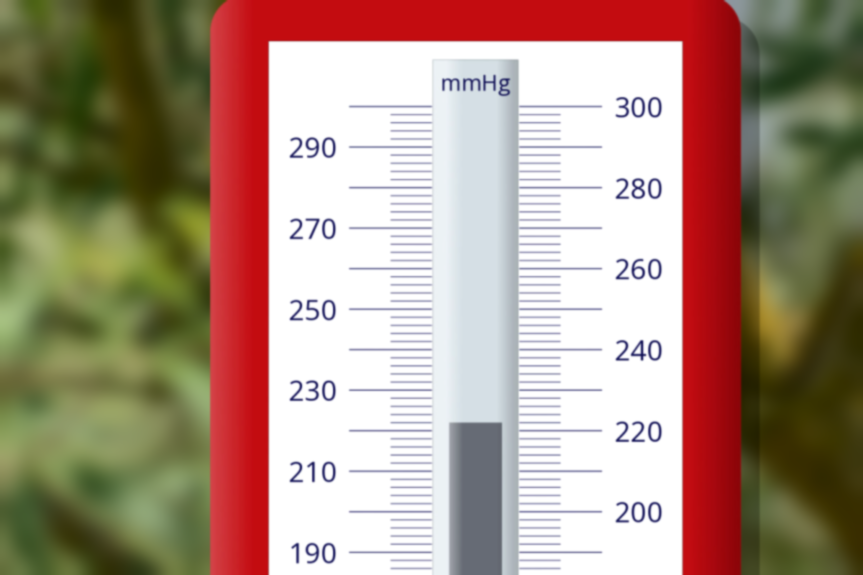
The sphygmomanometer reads 222 mmHg
